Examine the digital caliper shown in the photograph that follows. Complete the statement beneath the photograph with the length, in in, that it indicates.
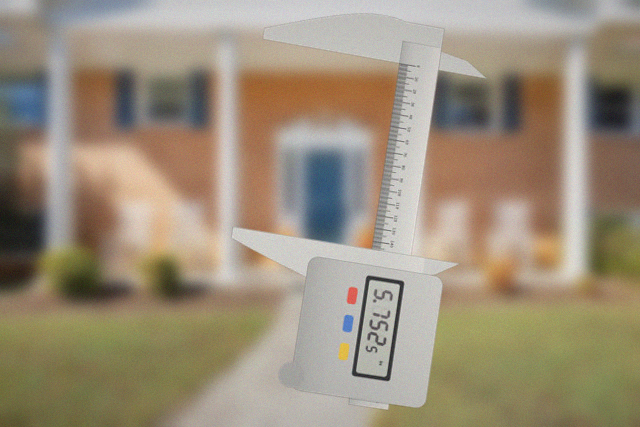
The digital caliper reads 5.7525 in
